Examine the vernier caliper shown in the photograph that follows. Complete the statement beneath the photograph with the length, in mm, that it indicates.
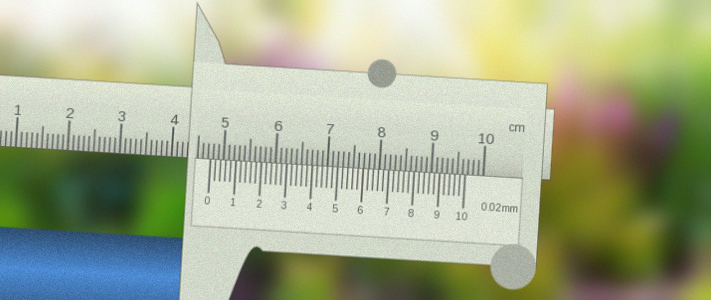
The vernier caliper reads 47.5 mm
